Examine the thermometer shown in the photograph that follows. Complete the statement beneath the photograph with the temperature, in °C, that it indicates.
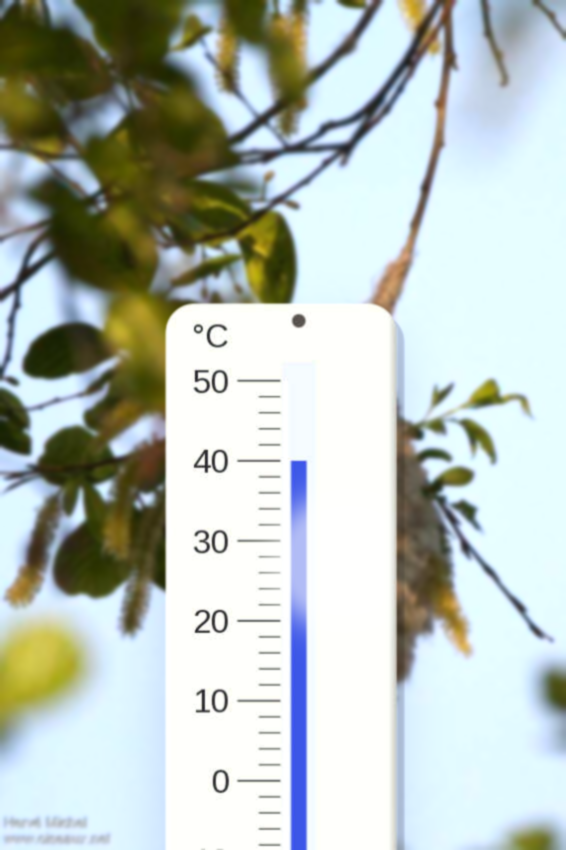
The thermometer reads 40 °C
